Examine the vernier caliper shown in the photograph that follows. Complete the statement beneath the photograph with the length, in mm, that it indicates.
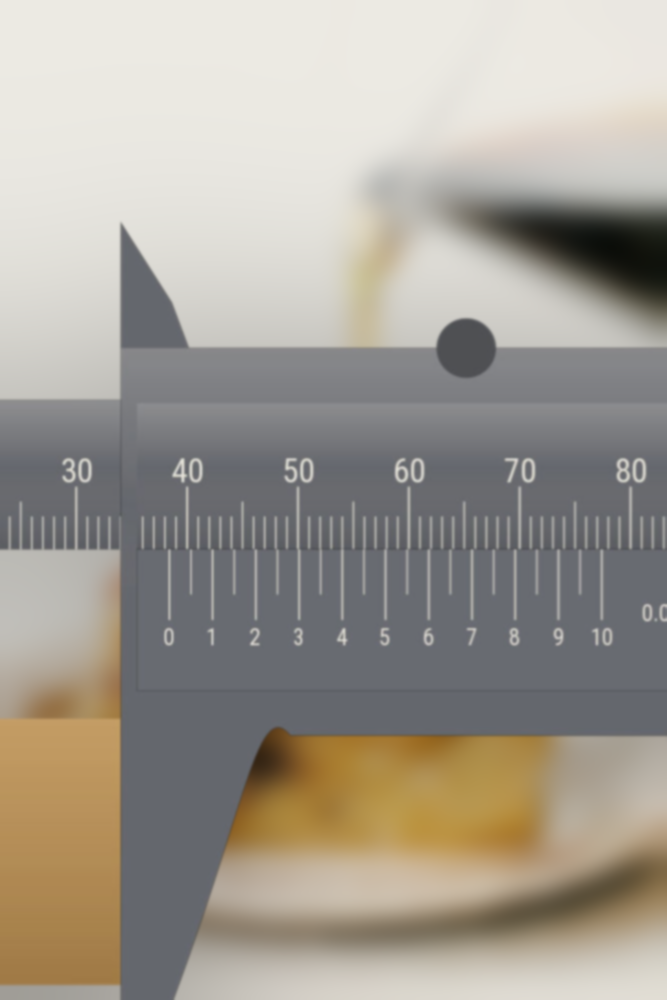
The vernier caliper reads 38.4 mm
